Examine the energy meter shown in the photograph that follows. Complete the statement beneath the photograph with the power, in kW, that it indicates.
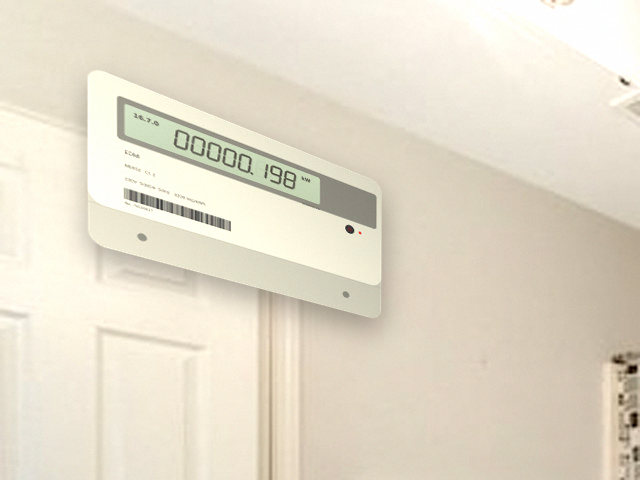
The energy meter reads 0.198 kW
